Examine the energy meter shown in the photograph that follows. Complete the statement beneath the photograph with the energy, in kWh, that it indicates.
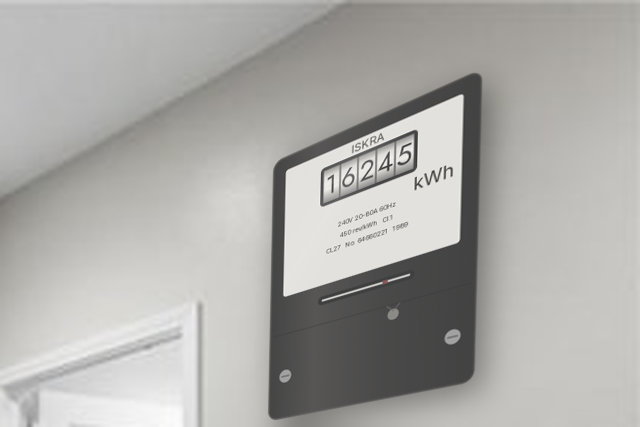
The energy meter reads 16245 kWh
